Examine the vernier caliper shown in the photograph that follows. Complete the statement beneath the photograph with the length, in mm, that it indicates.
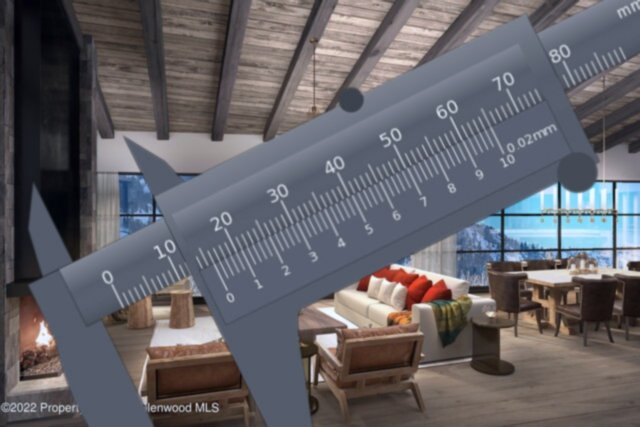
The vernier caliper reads 16.0 mm
